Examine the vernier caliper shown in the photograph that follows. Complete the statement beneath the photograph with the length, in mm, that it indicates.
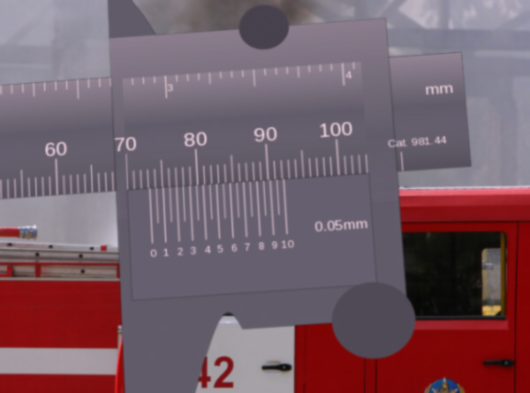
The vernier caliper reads 73.2 mm
